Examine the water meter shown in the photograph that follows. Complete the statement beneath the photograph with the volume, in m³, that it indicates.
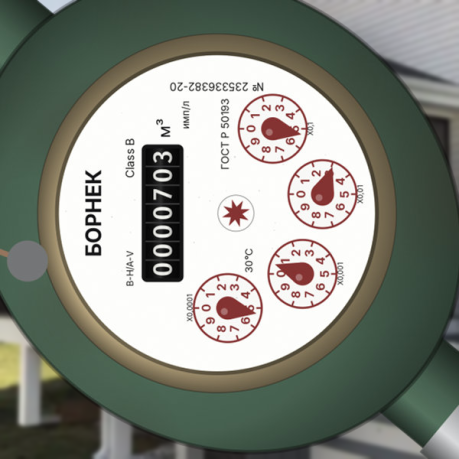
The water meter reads 703.5305 m³
